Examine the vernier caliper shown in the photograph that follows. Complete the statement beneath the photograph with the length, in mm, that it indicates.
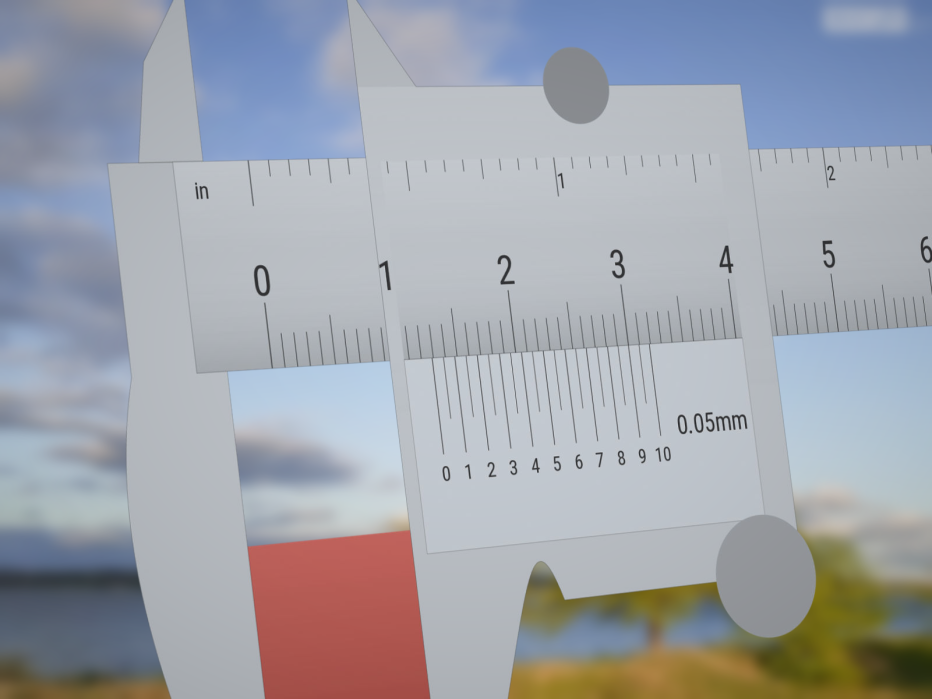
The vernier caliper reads 12.9 mm
